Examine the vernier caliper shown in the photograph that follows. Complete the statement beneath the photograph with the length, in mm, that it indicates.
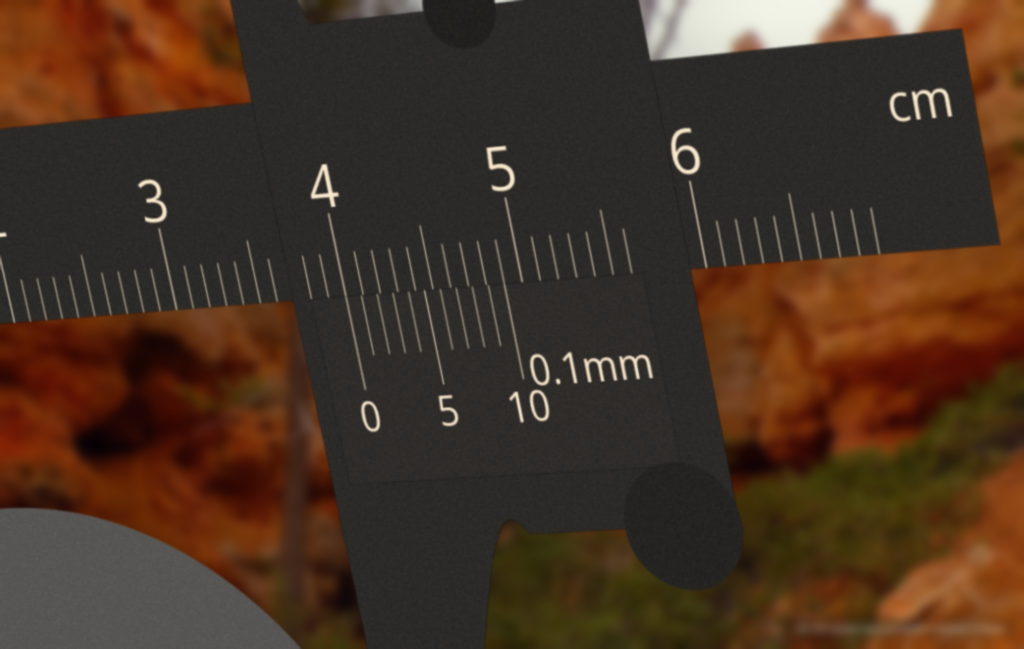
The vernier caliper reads 40.0 mm
